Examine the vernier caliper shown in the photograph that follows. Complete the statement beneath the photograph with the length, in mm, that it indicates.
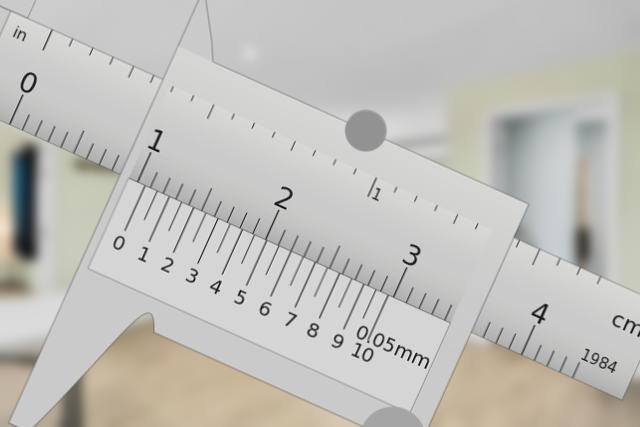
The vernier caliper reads 10.6 mm
